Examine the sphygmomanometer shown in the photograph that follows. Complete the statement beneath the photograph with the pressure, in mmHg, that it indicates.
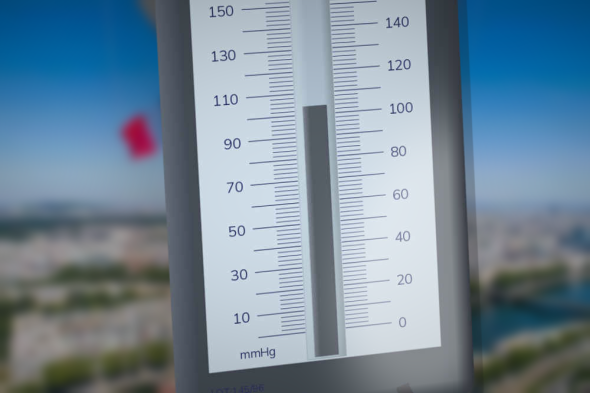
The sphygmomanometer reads 104 mmHg
